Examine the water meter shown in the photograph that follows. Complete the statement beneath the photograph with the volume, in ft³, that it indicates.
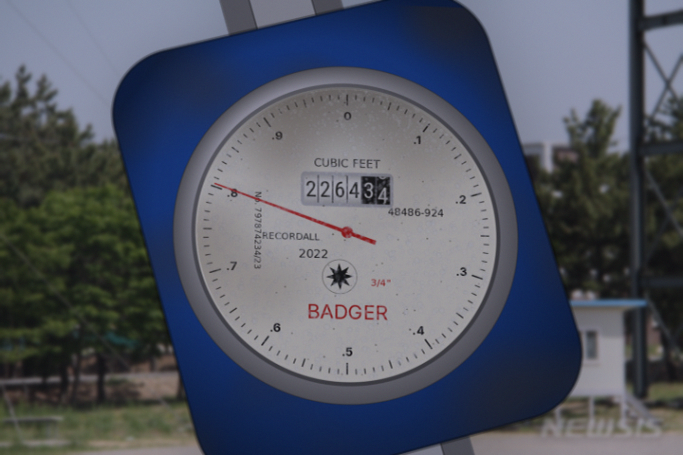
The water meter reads 226433.80 ft³
